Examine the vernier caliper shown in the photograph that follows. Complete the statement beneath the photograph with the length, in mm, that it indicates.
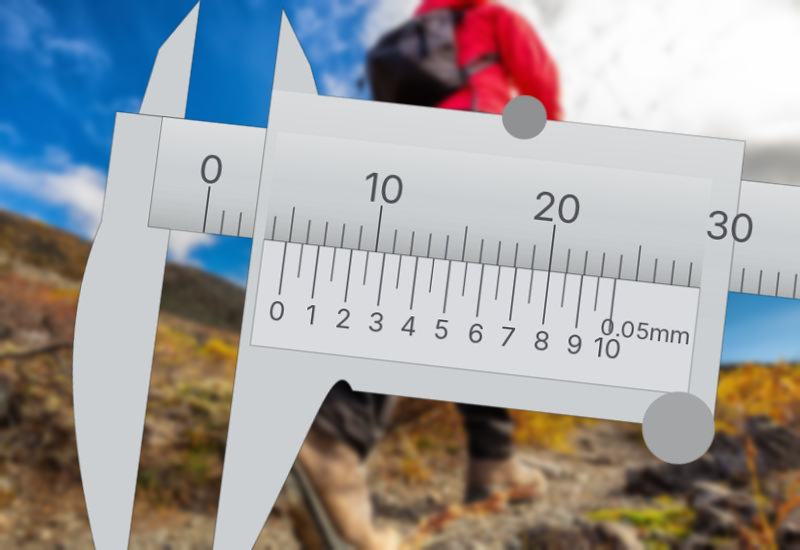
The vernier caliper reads 4.8 mm
